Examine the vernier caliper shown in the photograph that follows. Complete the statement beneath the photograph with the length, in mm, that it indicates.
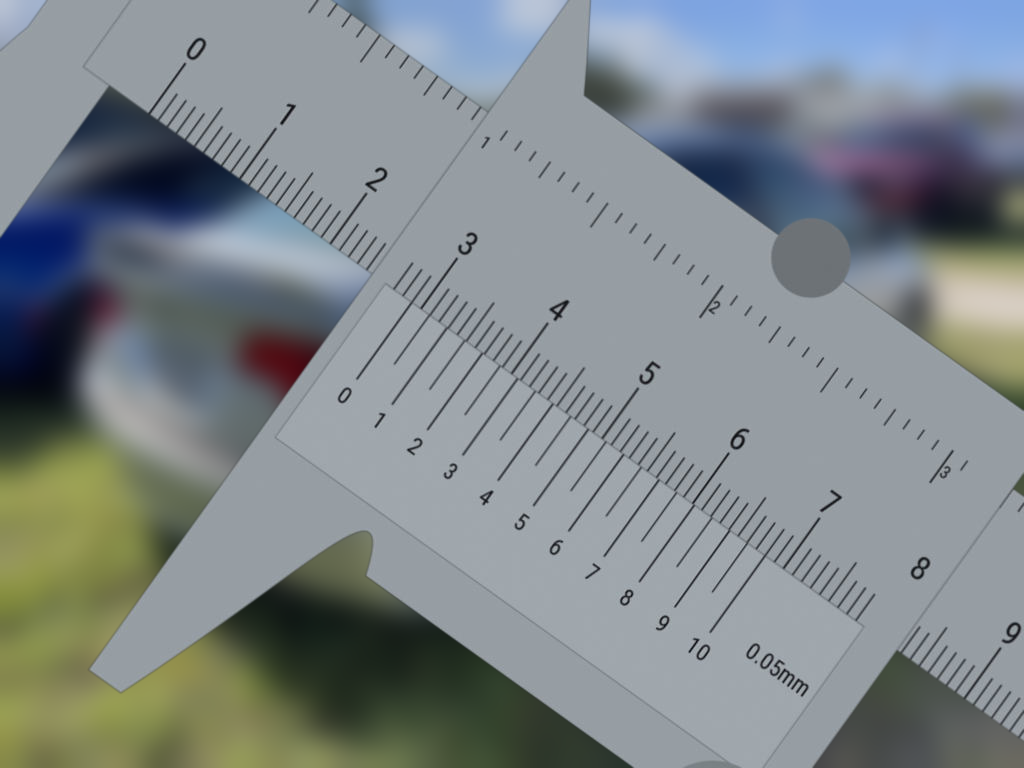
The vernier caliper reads 29.0 mm
